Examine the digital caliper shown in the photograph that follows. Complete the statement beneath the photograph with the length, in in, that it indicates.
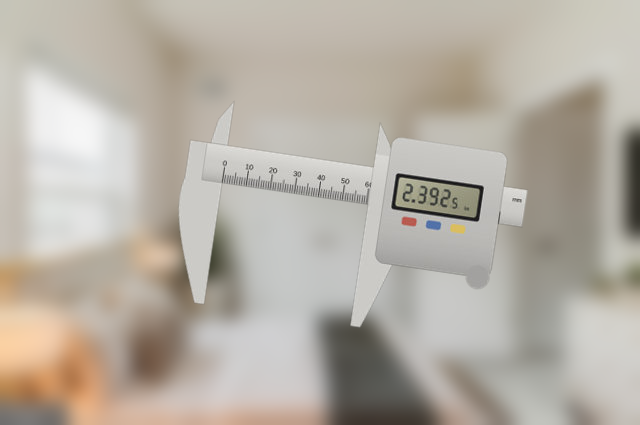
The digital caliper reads 2.3925 in
